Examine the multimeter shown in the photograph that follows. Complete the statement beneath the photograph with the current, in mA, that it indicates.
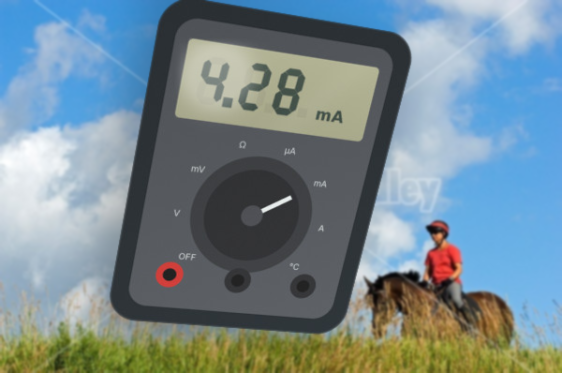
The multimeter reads 4.28 mA
